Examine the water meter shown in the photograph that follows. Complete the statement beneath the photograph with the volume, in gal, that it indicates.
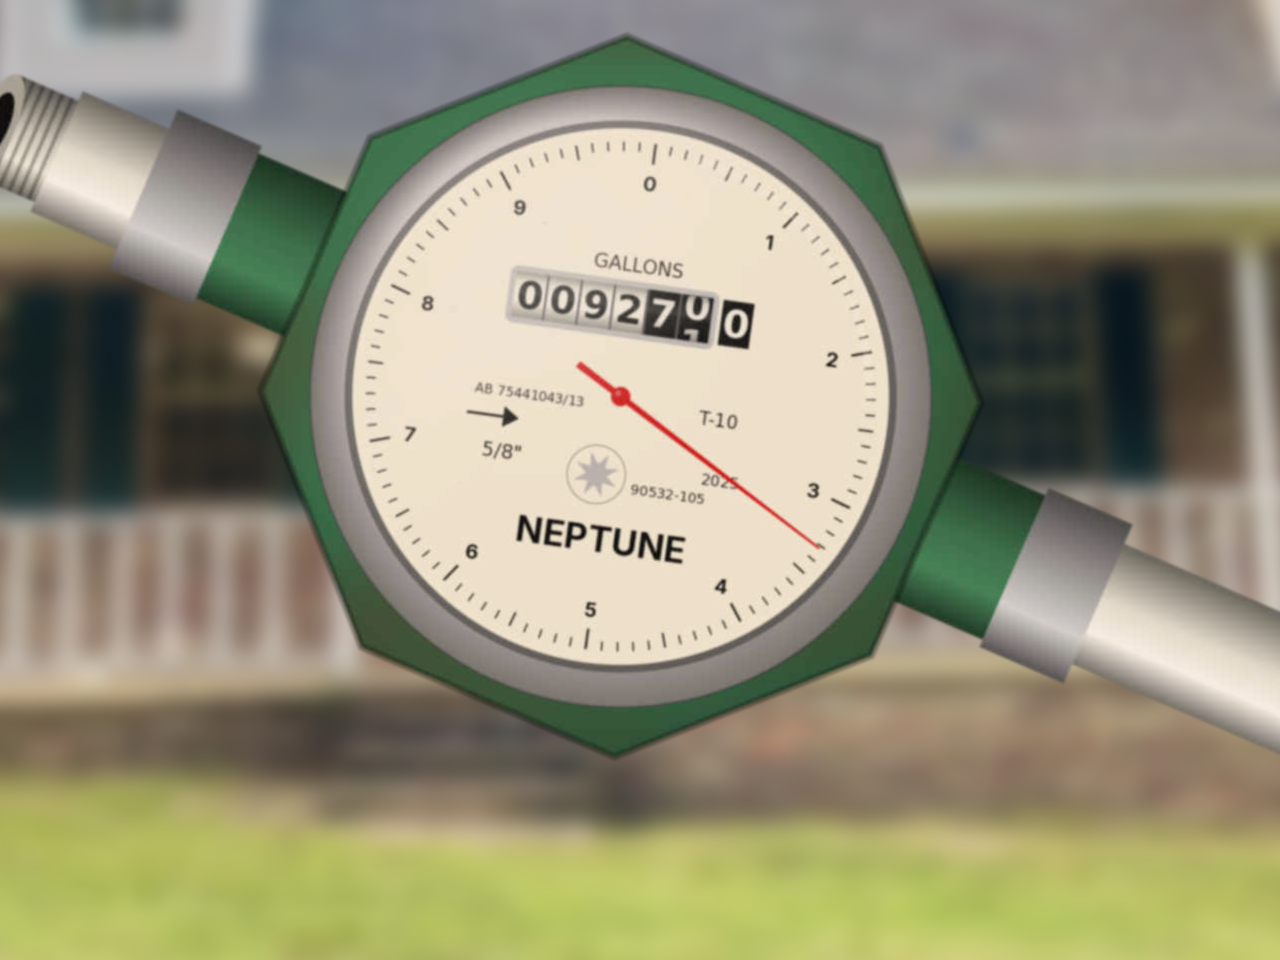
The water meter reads 92703.3 gal
